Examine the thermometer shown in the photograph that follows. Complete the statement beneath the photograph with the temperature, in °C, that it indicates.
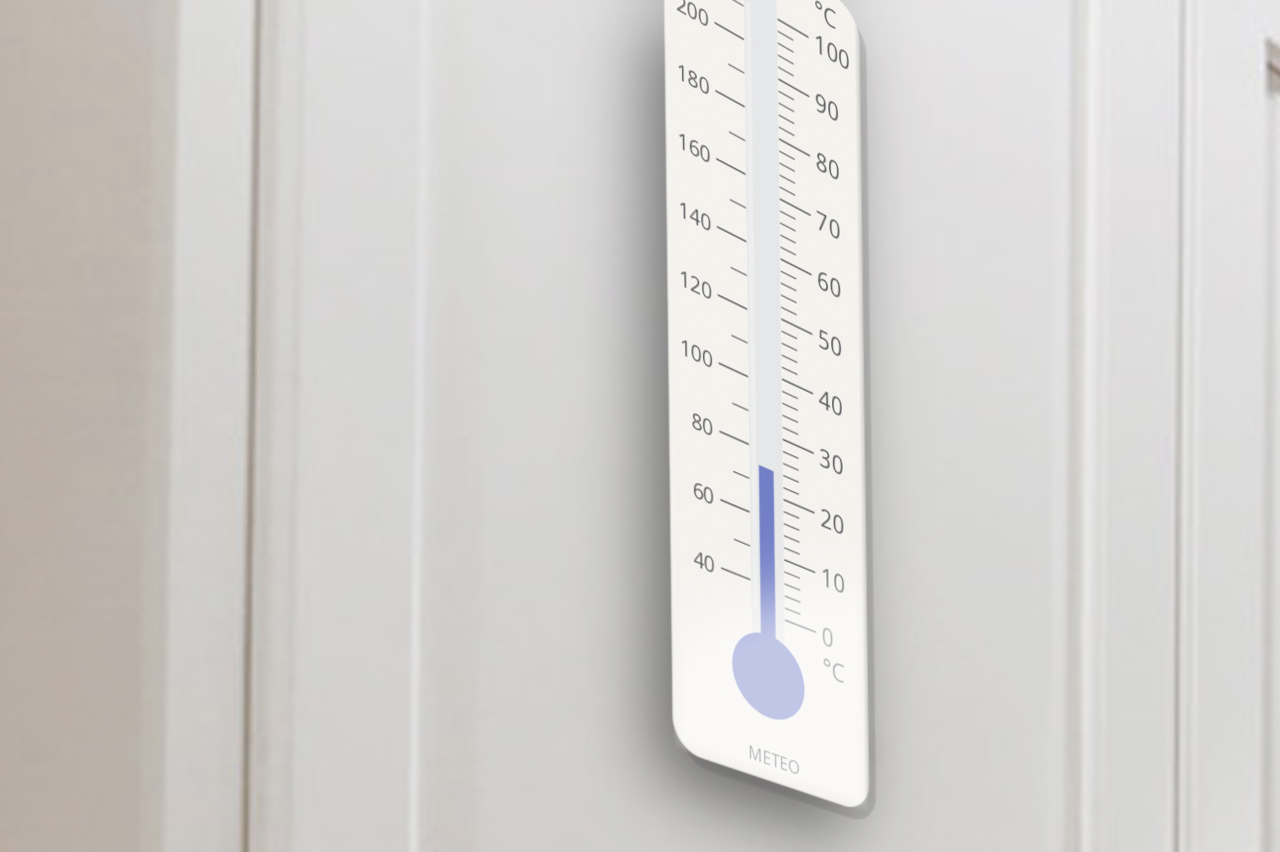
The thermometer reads 24 °C
